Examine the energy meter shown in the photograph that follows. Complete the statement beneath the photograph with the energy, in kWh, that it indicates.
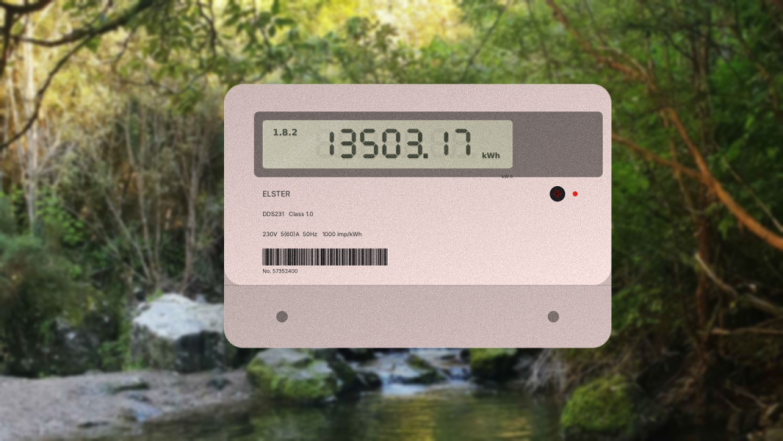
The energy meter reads 13503.17 kWh
